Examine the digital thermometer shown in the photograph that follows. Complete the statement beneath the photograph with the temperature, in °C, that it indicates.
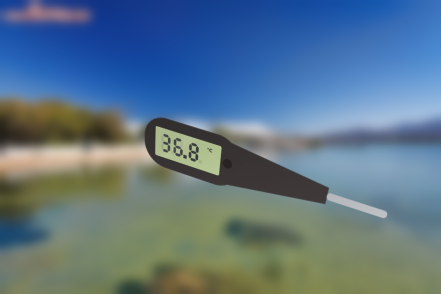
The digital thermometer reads 36.8 °C
